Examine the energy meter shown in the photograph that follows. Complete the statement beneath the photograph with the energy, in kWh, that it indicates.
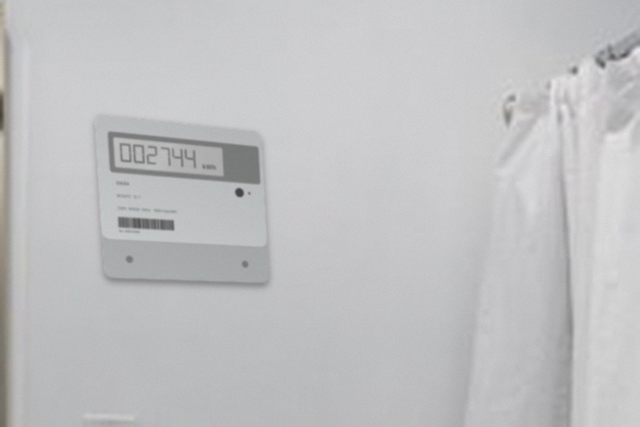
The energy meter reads 2744 kWh
